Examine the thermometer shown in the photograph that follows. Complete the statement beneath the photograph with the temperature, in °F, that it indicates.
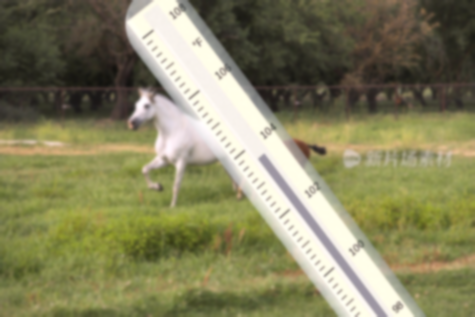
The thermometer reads 103.6 °F
